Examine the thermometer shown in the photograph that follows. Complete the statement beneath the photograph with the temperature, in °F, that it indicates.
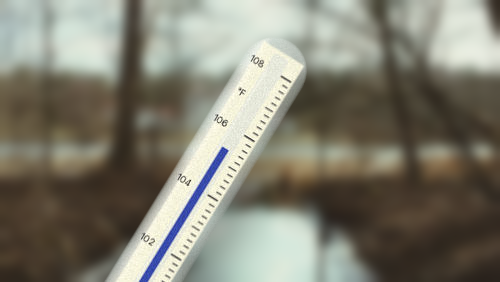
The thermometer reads 105.4 °F
